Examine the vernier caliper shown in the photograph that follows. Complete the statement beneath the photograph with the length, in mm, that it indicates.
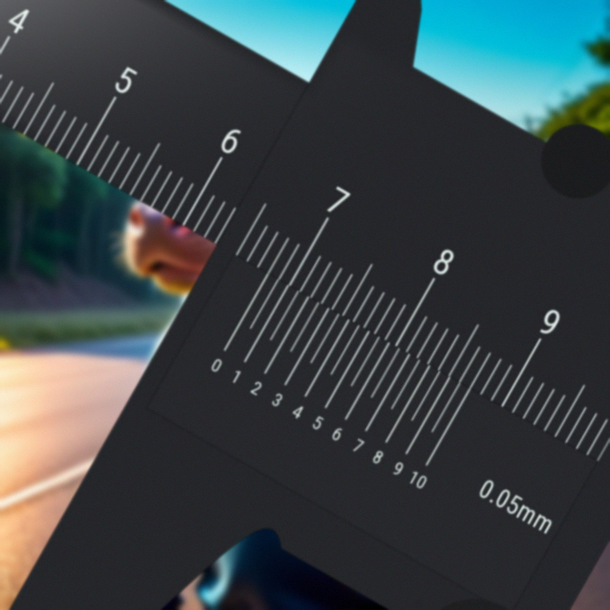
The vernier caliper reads 68.0 mm
